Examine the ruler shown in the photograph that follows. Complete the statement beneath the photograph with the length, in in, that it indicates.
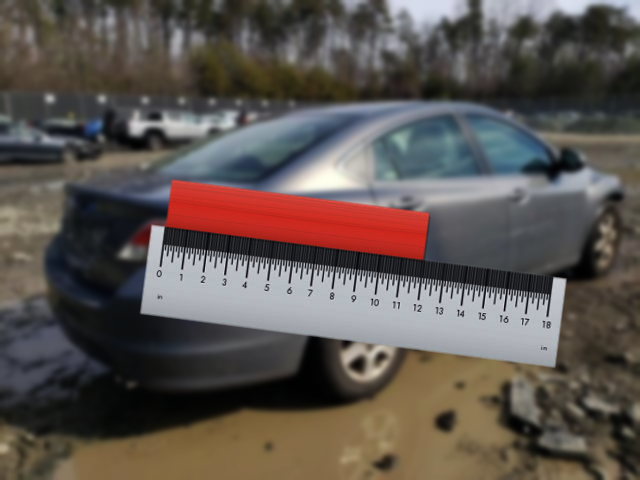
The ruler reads 12 in
